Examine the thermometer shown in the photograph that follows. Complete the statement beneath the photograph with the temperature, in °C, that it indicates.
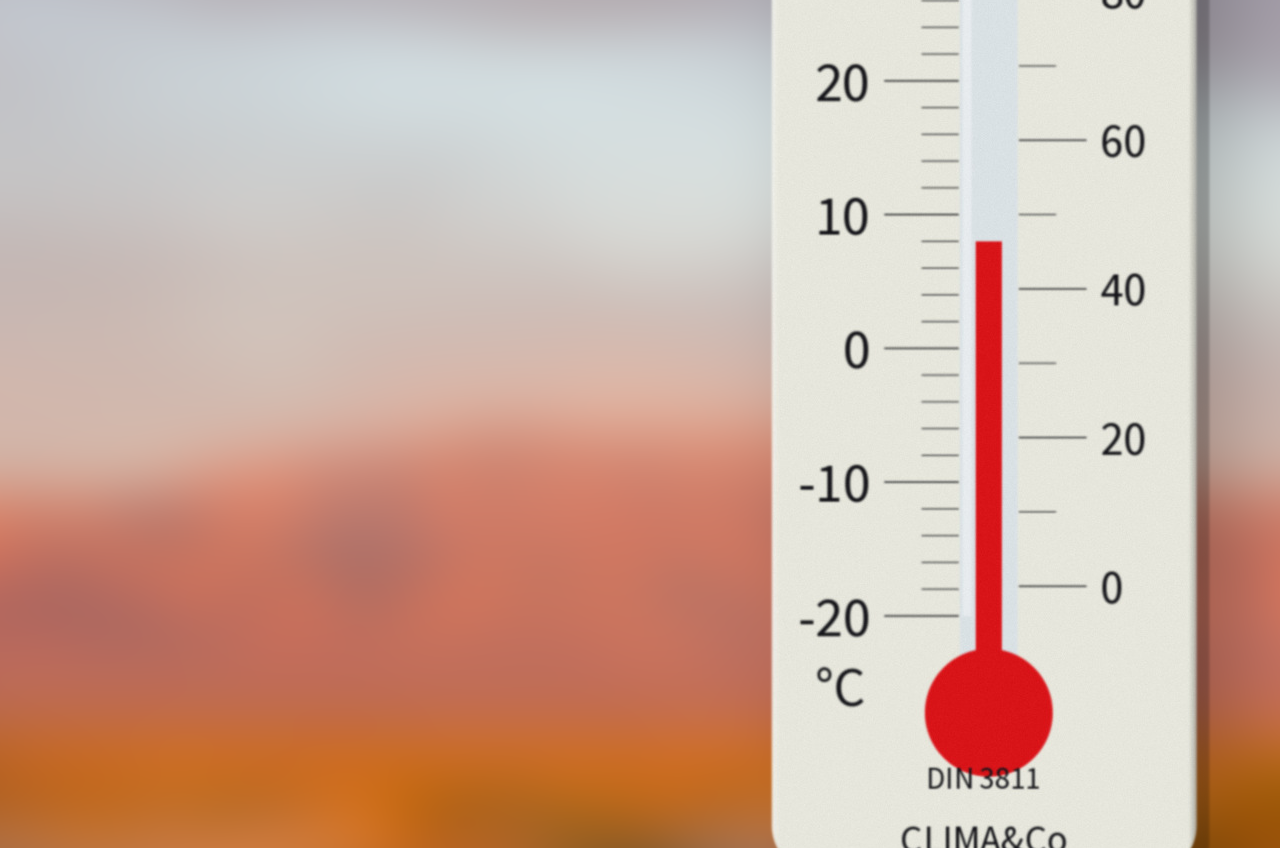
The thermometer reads 8 °C
